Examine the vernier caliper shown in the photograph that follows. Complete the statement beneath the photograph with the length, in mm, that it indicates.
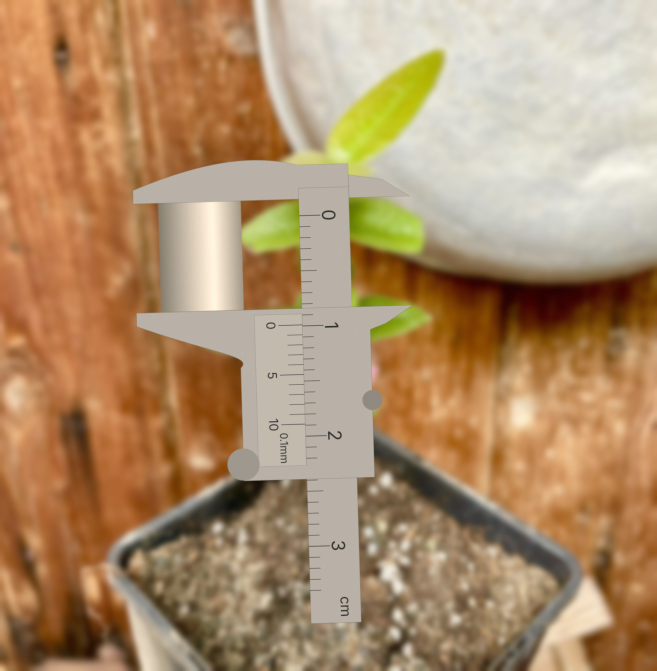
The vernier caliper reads 9.9 mm
